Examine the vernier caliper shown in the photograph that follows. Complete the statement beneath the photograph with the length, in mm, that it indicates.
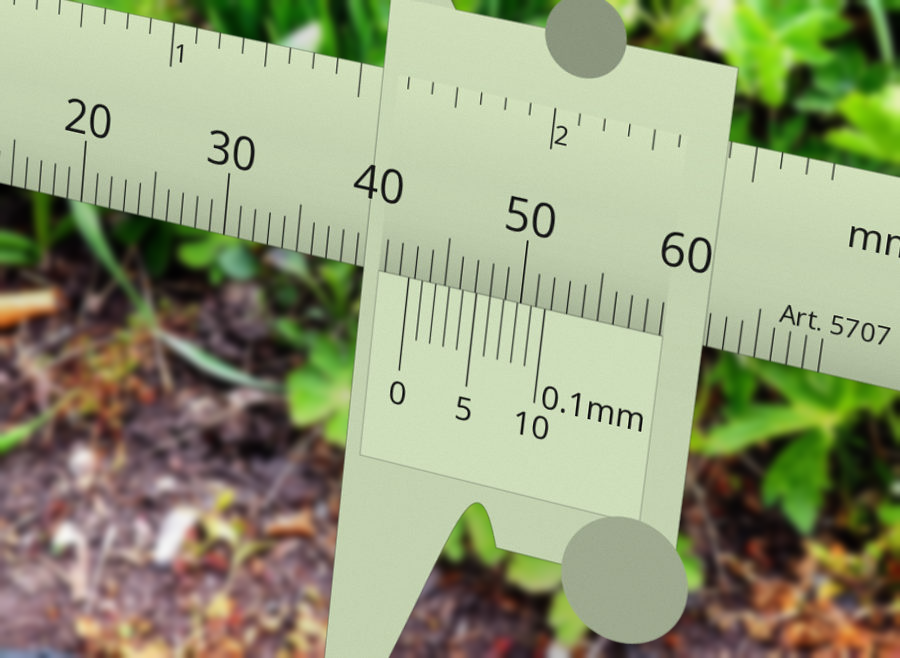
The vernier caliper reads 42.6 mm
